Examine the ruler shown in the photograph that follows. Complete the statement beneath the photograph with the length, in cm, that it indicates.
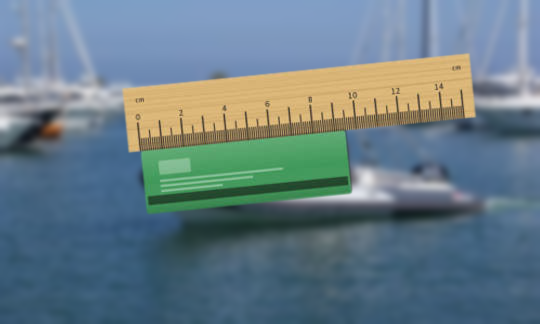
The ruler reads 9.5 cm
